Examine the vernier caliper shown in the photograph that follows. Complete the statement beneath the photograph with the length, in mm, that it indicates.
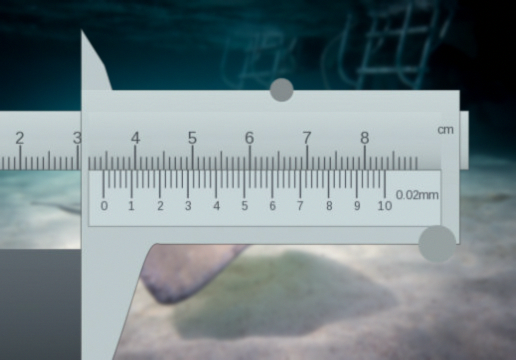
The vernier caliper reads 34.5 mm
